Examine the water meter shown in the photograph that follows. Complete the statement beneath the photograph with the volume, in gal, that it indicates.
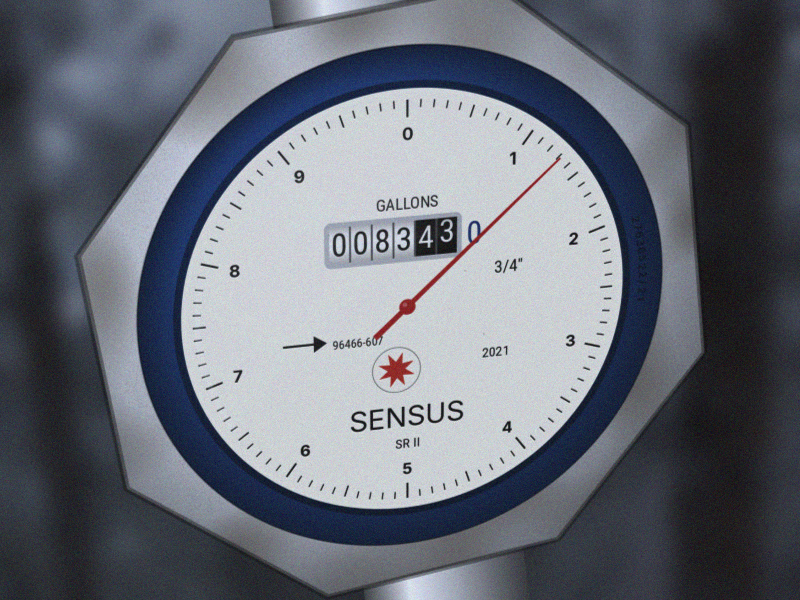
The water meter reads 83431.3 gal
